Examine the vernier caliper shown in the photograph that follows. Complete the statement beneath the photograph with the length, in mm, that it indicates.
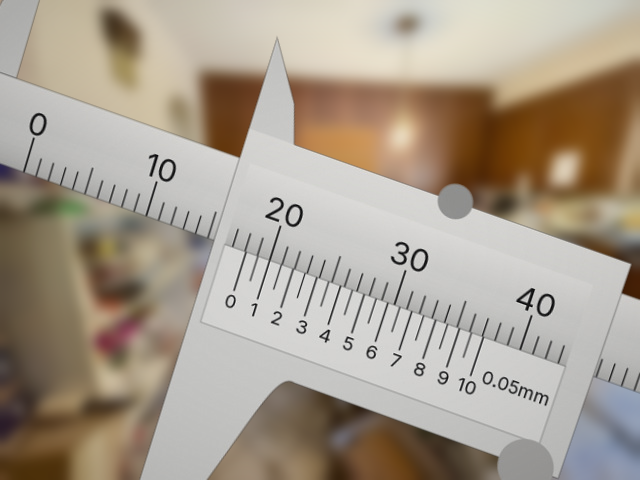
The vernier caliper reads 18.1 mm
